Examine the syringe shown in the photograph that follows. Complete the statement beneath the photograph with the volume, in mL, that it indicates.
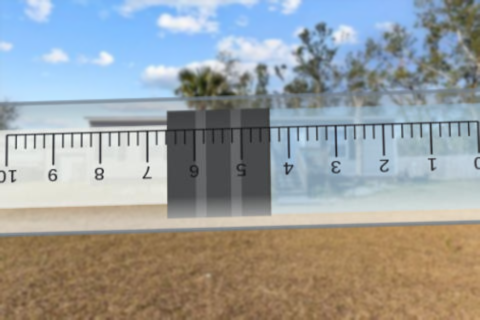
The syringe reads 4.4 mL
